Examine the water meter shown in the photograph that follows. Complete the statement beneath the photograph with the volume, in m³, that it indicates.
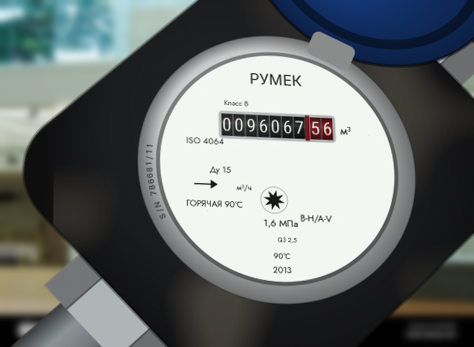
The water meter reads 96067.56 m³
